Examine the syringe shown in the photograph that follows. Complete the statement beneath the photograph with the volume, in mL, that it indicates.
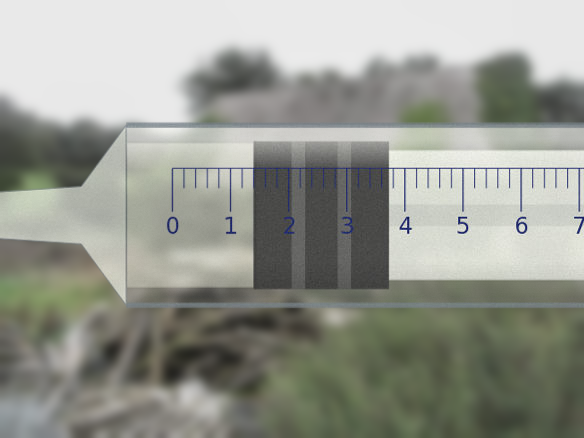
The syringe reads 1.4 mL
